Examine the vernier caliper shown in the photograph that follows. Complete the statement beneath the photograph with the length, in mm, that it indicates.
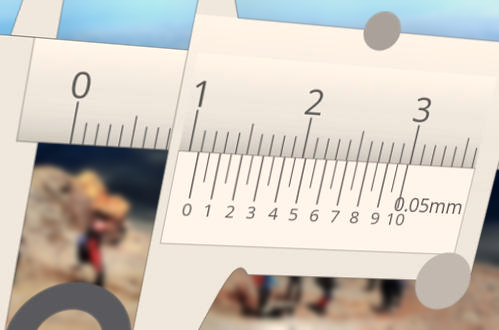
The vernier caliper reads 10.8 mm
